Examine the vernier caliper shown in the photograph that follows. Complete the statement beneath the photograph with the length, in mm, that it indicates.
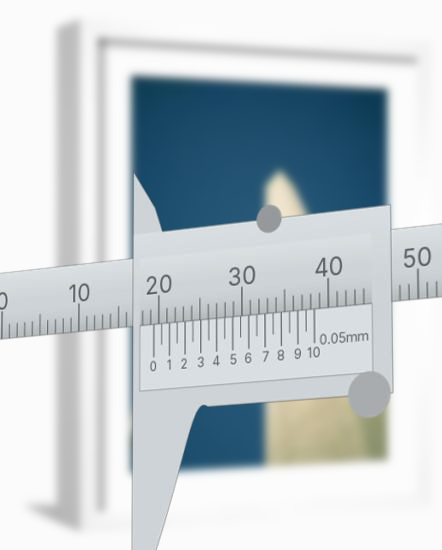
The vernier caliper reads 19.4 mm
